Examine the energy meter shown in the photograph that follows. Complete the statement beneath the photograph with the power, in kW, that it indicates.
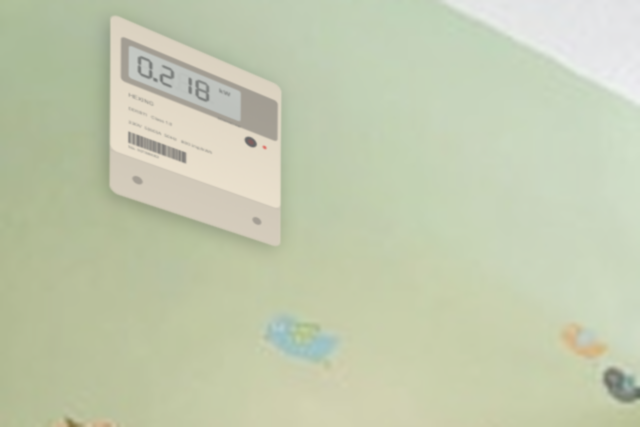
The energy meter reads 0.218 kW
